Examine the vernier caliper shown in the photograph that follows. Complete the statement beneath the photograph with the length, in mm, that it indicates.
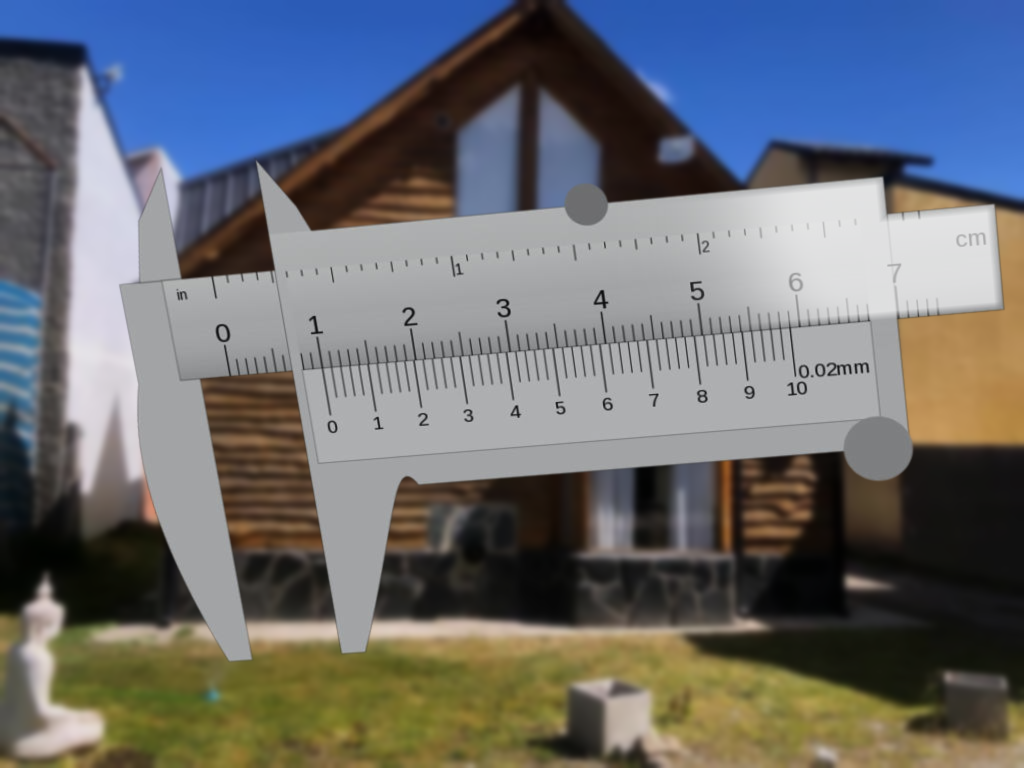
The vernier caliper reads 10.0 mm
